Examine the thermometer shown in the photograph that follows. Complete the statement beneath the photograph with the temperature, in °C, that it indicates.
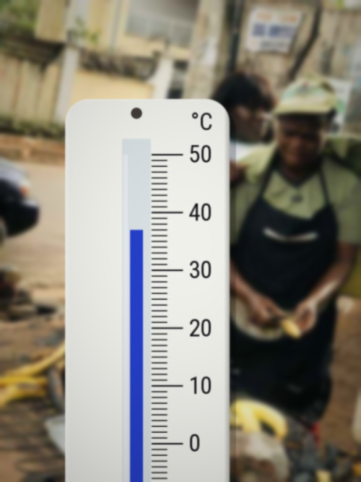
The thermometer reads 37 °C
